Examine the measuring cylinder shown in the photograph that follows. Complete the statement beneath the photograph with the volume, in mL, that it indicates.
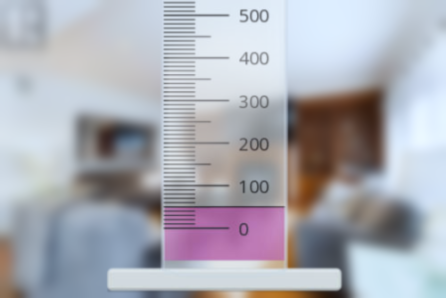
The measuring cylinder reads 50 mL
